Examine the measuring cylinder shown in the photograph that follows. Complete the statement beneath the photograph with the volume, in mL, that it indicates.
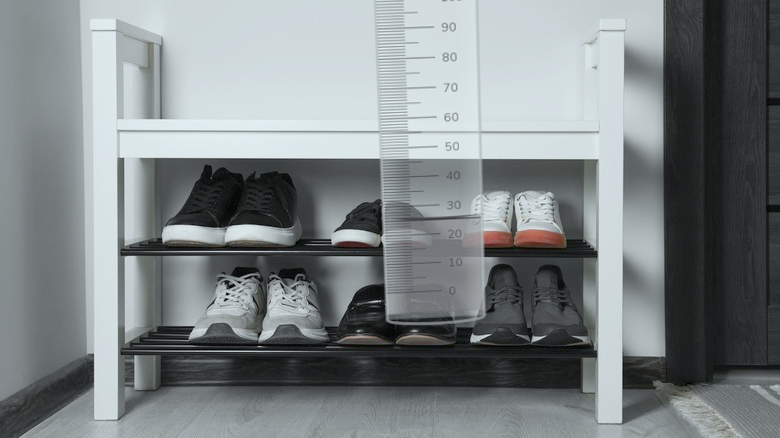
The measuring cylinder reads 25 mL
